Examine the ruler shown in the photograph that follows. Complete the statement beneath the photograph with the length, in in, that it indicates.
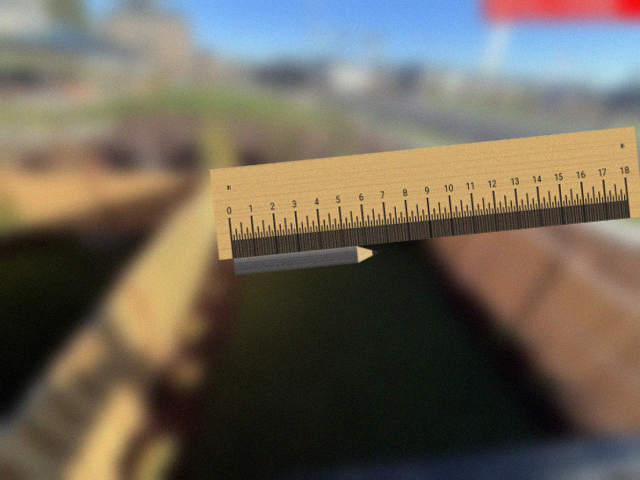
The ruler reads 6.5 in
